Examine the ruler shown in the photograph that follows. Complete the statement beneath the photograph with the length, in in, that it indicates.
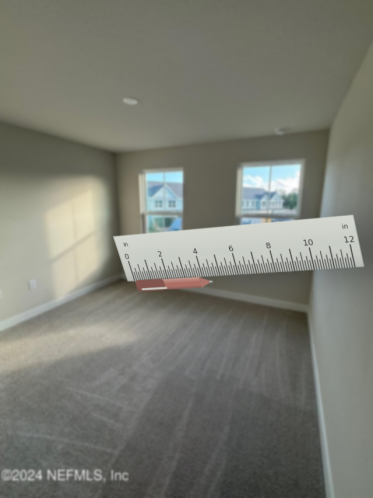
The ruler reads 4.5 in
